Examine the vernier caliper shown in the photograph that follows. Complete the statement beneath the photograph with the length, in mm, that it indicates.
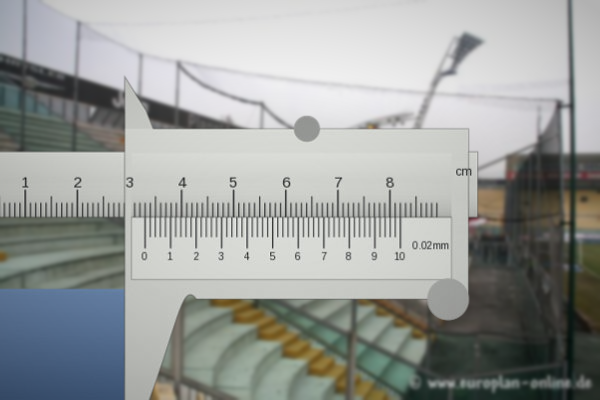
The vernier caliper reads 33.0 mm
